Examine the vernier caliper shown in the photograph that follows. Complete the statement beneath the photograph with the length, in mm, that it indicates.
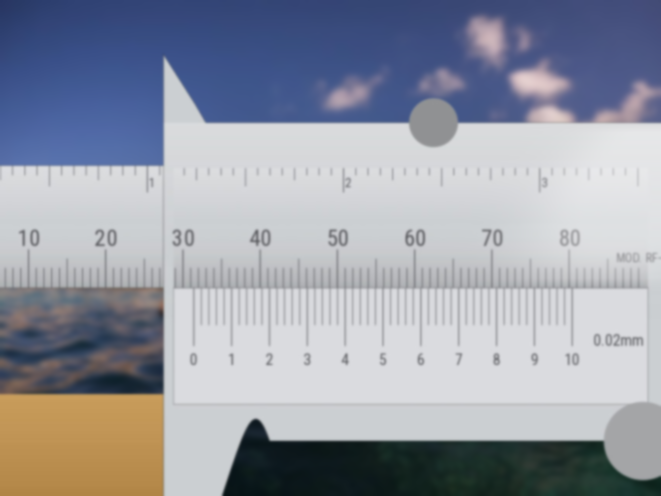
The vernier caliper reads 31.4 mm
